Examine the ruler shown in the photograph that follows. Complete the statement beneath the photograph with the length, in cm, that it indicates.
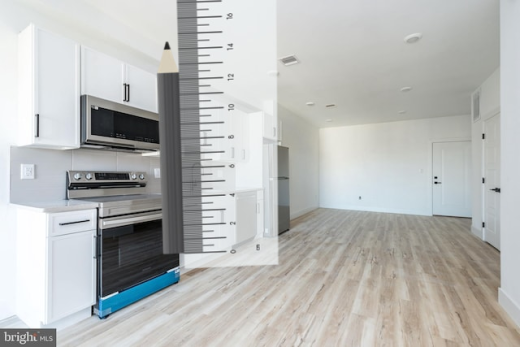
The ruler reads 14.5 cm
